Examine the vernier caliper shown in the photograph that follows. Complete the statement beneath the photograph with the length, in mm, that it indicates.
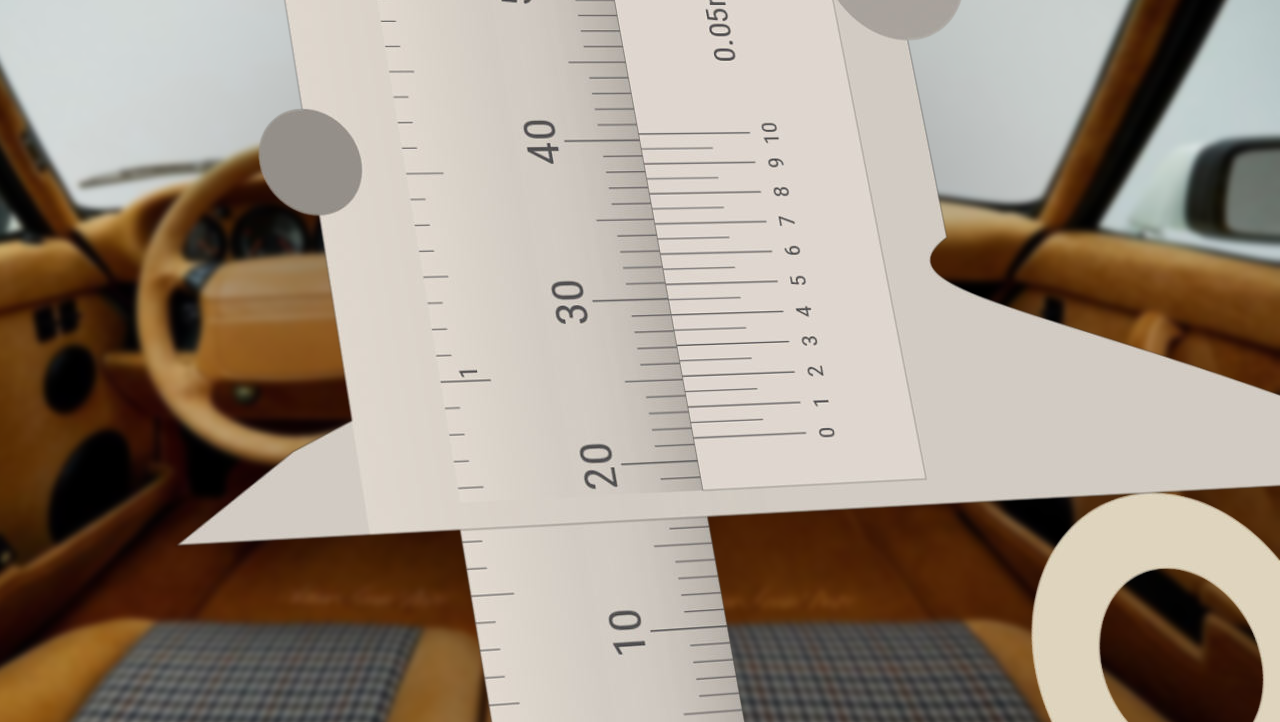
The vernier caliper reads 21.4 mm
